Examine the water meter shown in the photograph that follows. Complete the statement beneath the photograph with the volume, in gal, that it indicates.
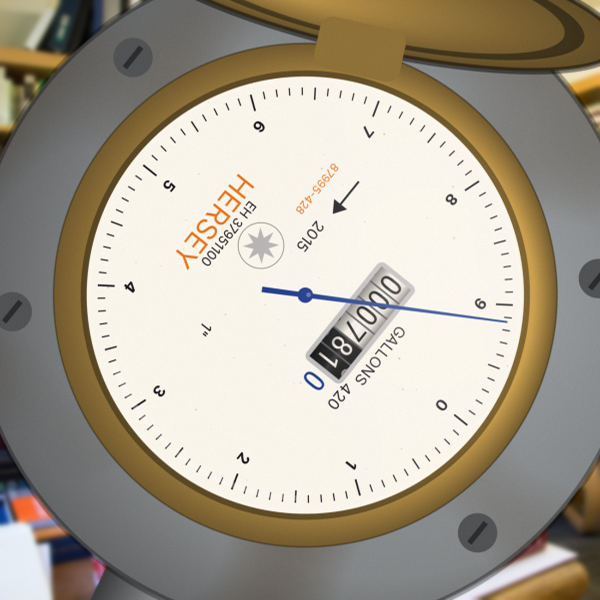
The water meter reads 7809.1 gal
